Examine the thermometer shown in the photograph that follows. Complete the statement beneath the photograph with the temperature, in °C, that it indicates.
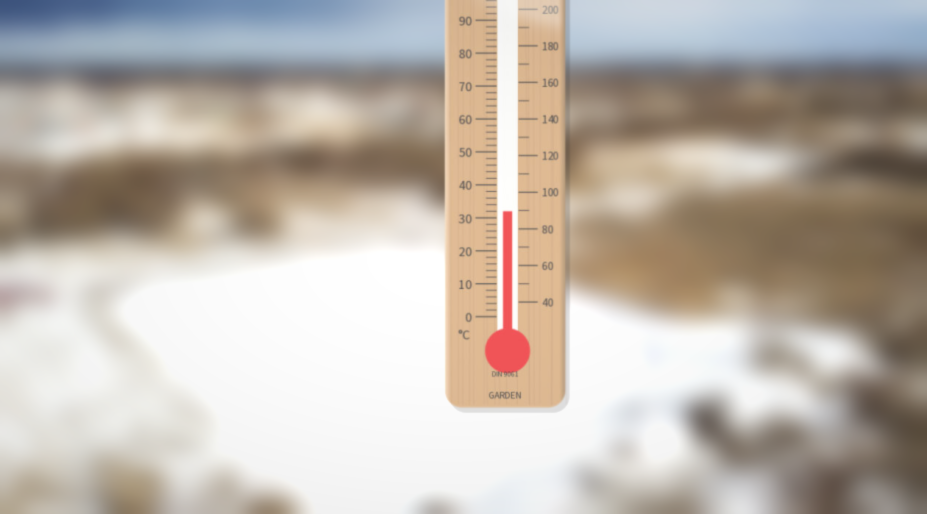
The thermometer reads 32 °C
